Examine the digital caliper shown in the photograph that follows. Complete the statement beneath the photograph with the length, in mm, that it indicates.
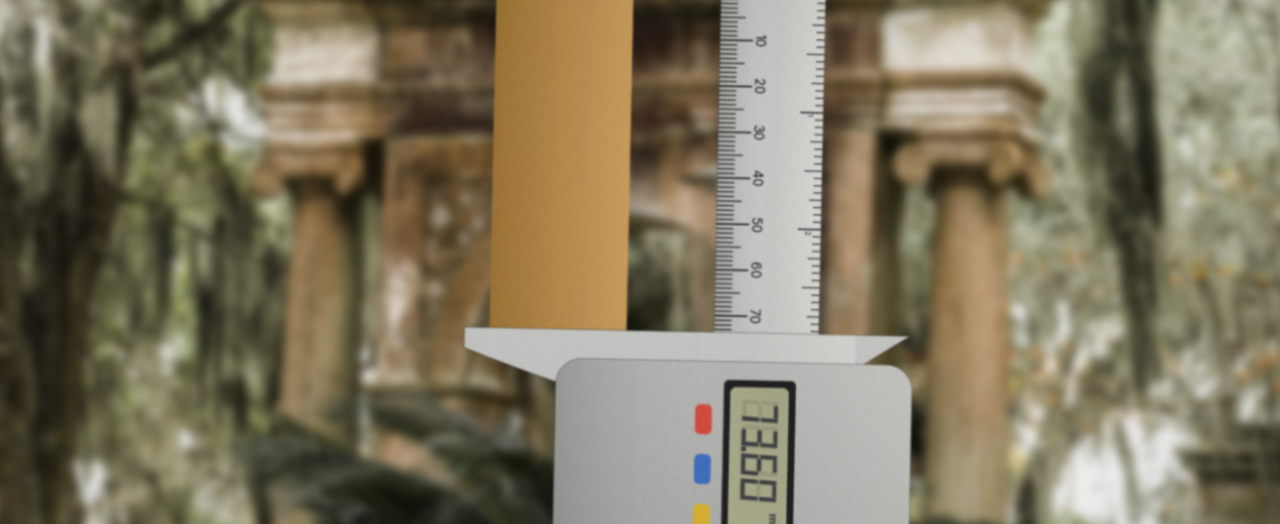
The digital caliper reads 73.60 mm
